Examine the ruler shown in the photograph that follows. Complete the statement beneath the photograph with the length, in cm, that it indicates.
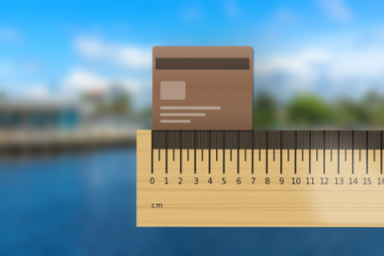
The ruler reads 7 cm
